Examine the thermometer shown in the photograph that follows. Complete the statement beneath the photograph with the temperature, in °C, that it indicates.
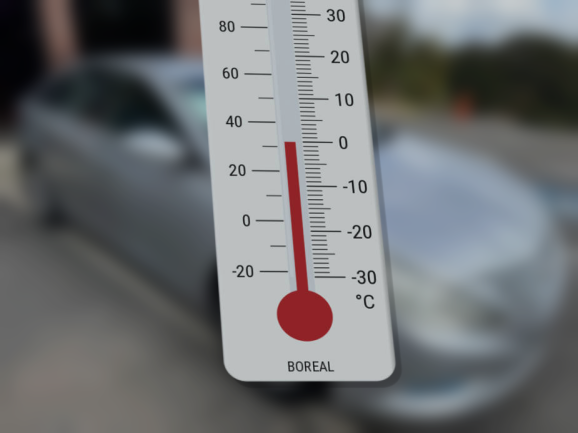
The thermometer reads 0 °C
